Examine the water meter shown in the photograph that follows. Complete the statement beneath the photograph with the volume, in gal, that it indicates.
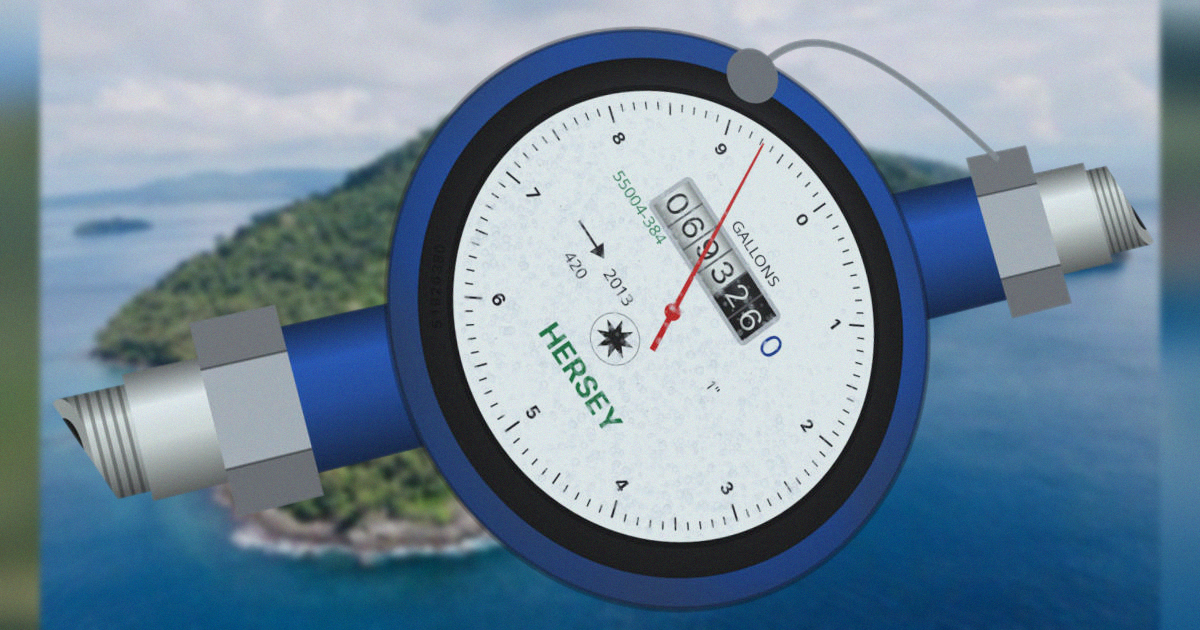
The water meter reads 693259.3 gal
